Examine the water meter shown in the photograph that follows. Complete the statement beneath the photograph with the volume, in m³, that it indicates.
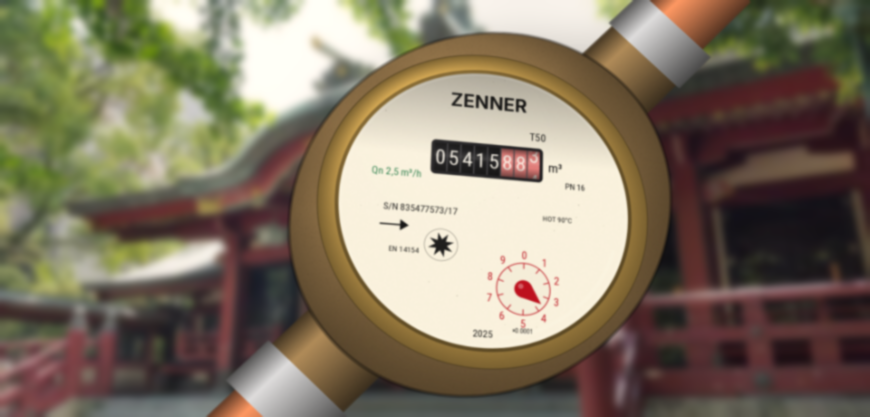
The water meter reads 5415.8833 m³
